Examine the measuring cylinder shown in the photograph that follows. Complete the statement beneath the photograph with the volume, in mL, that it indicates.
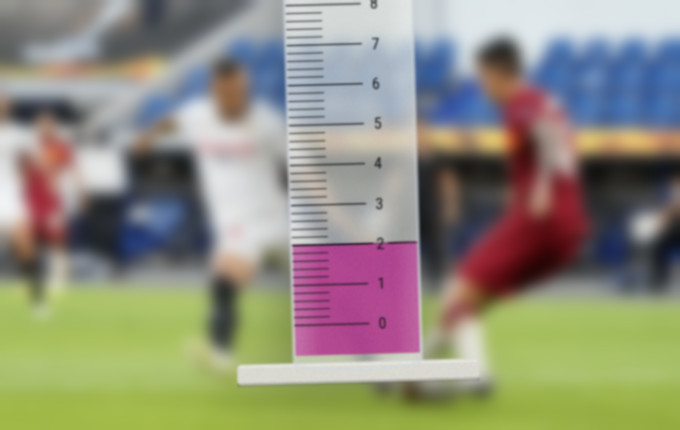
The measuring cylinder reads 2 mL
